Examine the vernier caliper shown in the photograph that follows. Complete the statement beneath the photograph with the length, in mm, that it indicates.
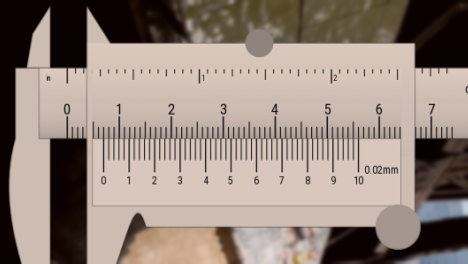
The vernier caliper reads 7.0 mm
